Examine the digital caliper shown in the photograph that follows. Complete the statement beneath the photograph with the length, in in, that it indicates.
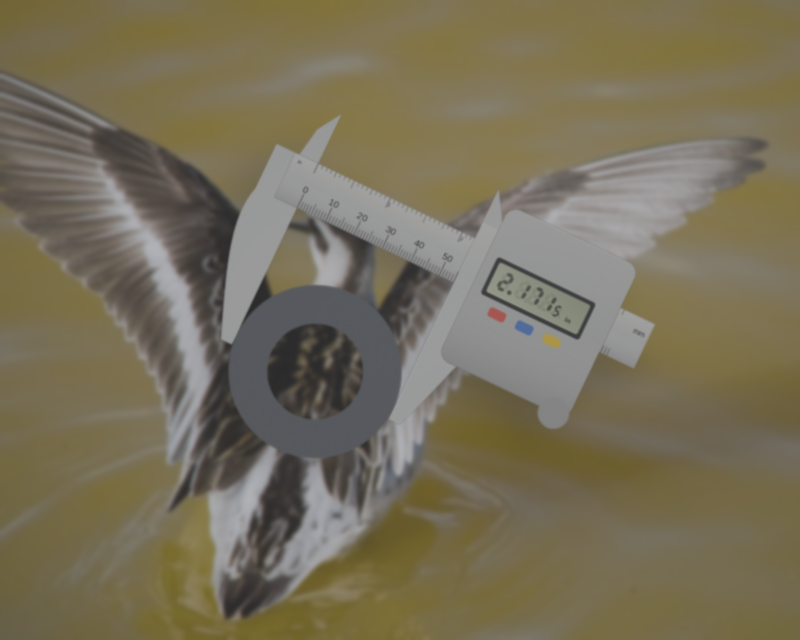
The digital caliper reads 2.1715 in
